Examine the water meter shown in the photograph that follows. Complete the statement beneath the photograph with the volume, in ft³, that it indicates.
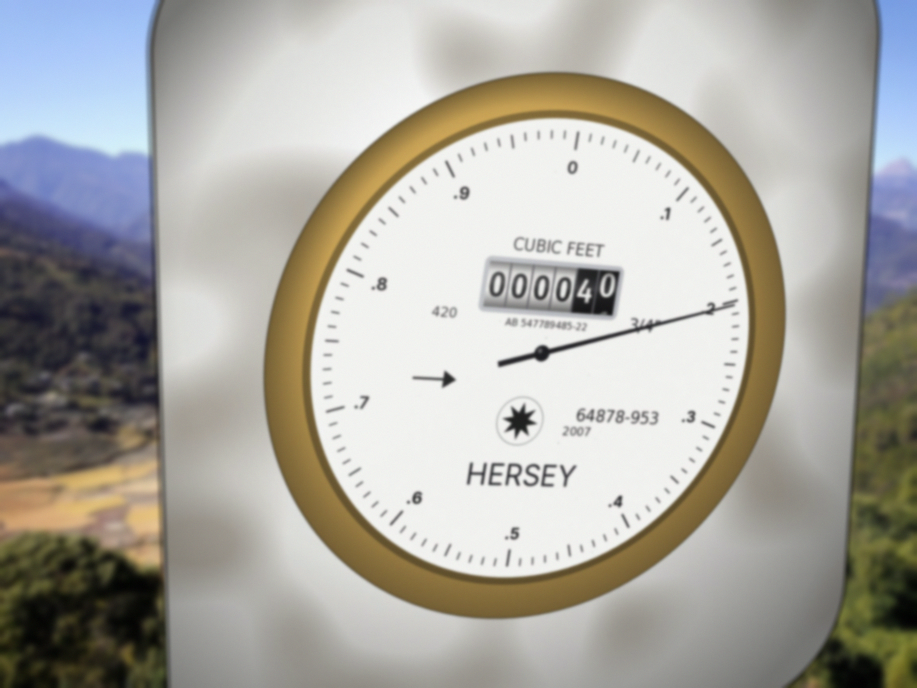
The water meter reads 40.20 ft³
